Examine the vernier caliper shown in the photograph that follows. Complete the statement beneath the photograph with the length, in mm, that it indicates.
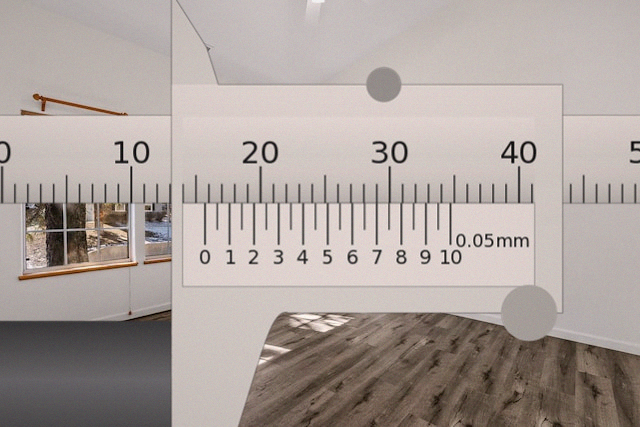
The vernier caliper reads 15.7 mm
